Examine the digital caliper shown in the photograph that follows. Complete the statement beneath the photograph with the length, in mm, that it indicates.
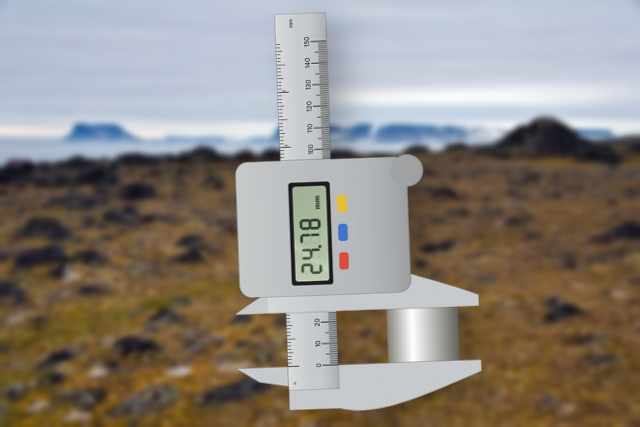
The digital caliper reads 24.78 mm
